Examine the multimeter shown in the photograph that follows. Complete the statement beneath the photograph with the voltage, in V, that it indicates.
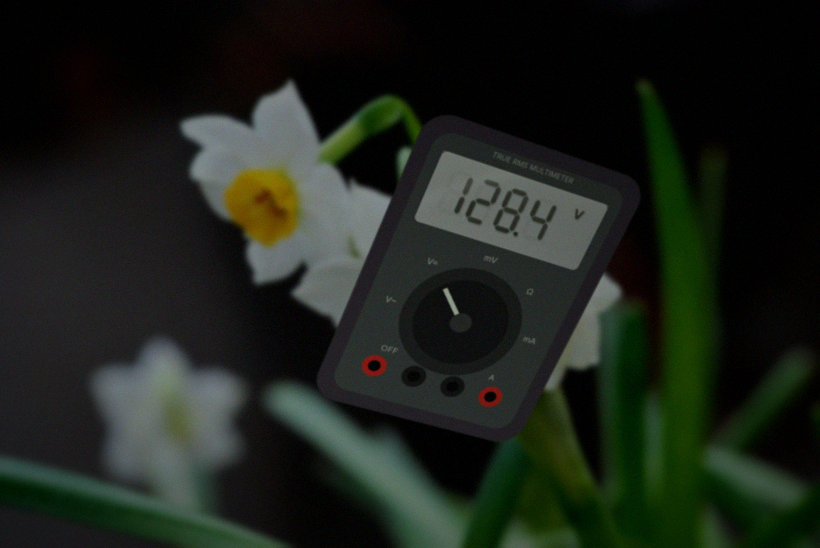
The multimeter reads 128.4 V
